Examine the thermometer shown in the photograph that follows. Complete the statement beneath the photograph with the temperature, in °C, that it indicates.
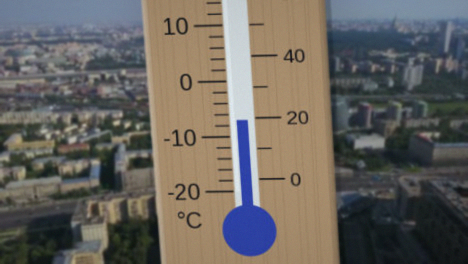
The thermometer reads -7 °C
